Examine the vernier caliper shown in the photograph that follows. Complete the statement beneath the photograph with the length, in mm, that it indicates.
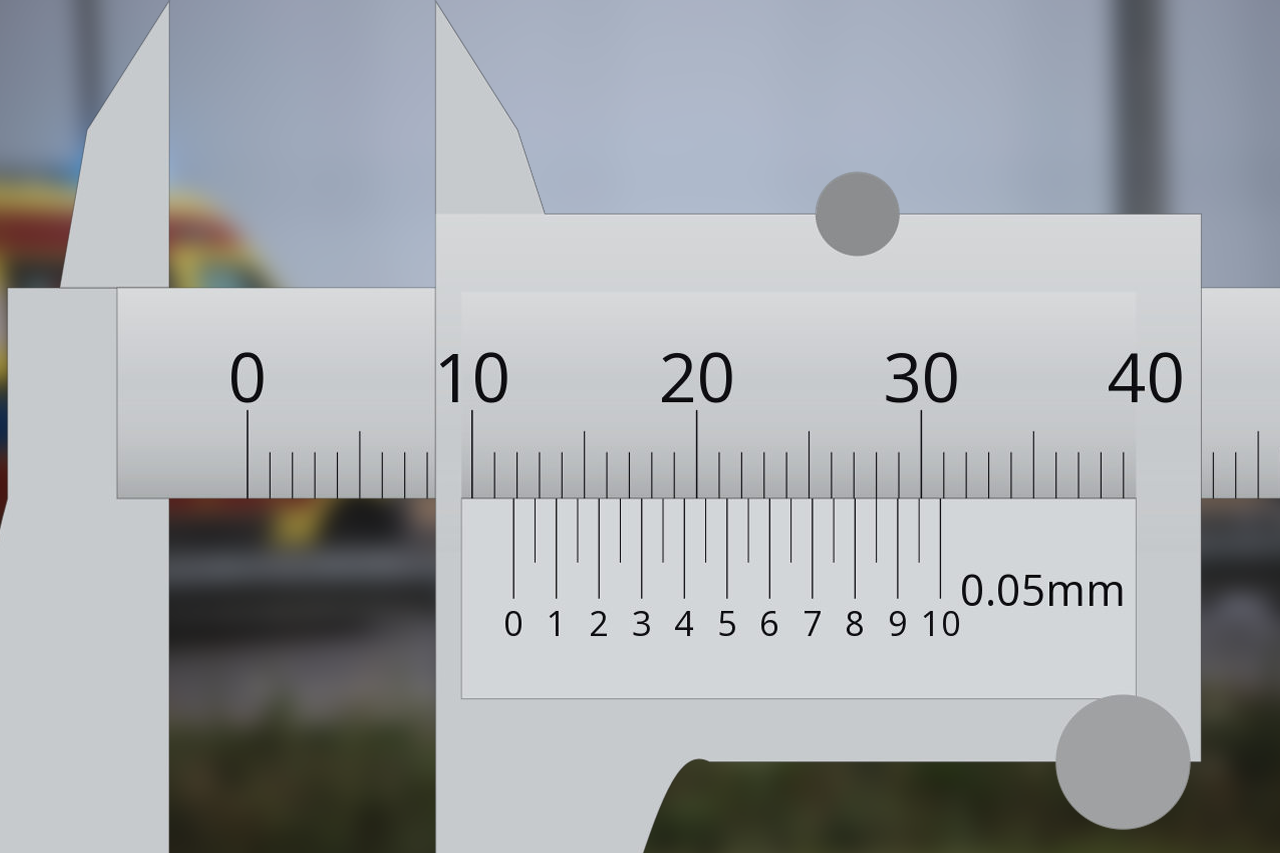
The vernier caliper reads 11.85 mm
